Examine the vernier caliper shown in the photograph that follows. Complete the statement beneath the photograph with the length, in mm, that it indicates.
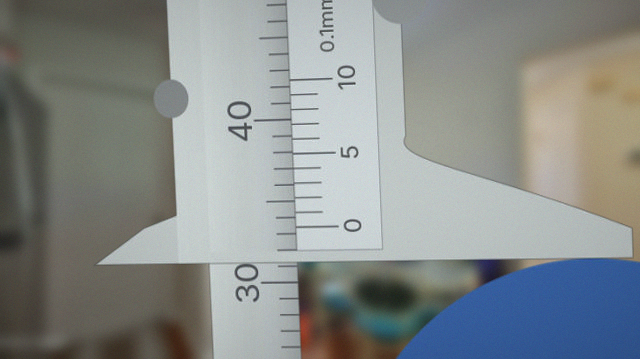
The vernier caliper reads 33.4 mm
